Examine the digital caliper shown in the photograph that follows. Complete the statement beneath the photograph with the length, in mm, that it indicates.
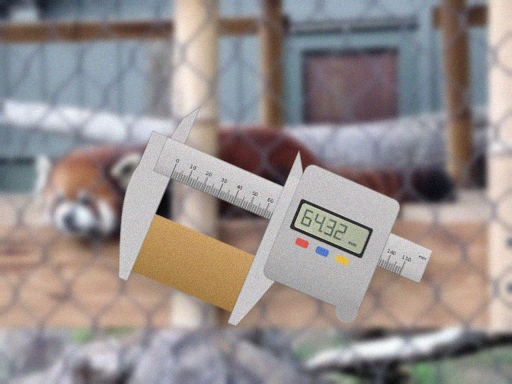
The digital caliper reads 64.32 mm
